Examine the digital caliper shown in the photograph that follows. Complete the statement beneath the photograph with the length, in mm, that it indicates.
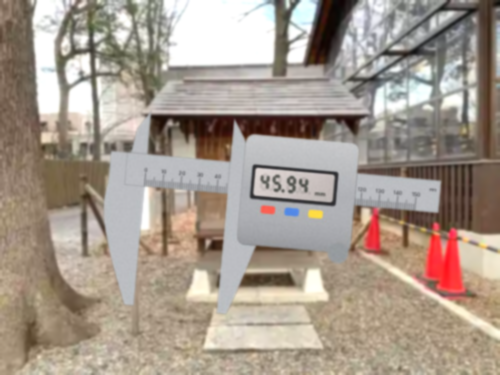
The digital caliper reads 45.94 mm
